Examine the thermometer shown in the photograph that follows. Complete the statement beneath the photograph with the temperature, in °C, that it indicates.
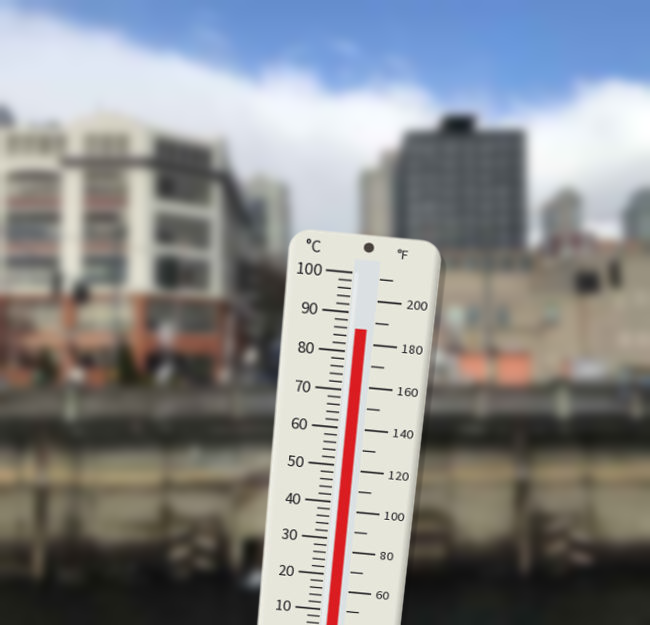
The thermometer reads 86 °C
